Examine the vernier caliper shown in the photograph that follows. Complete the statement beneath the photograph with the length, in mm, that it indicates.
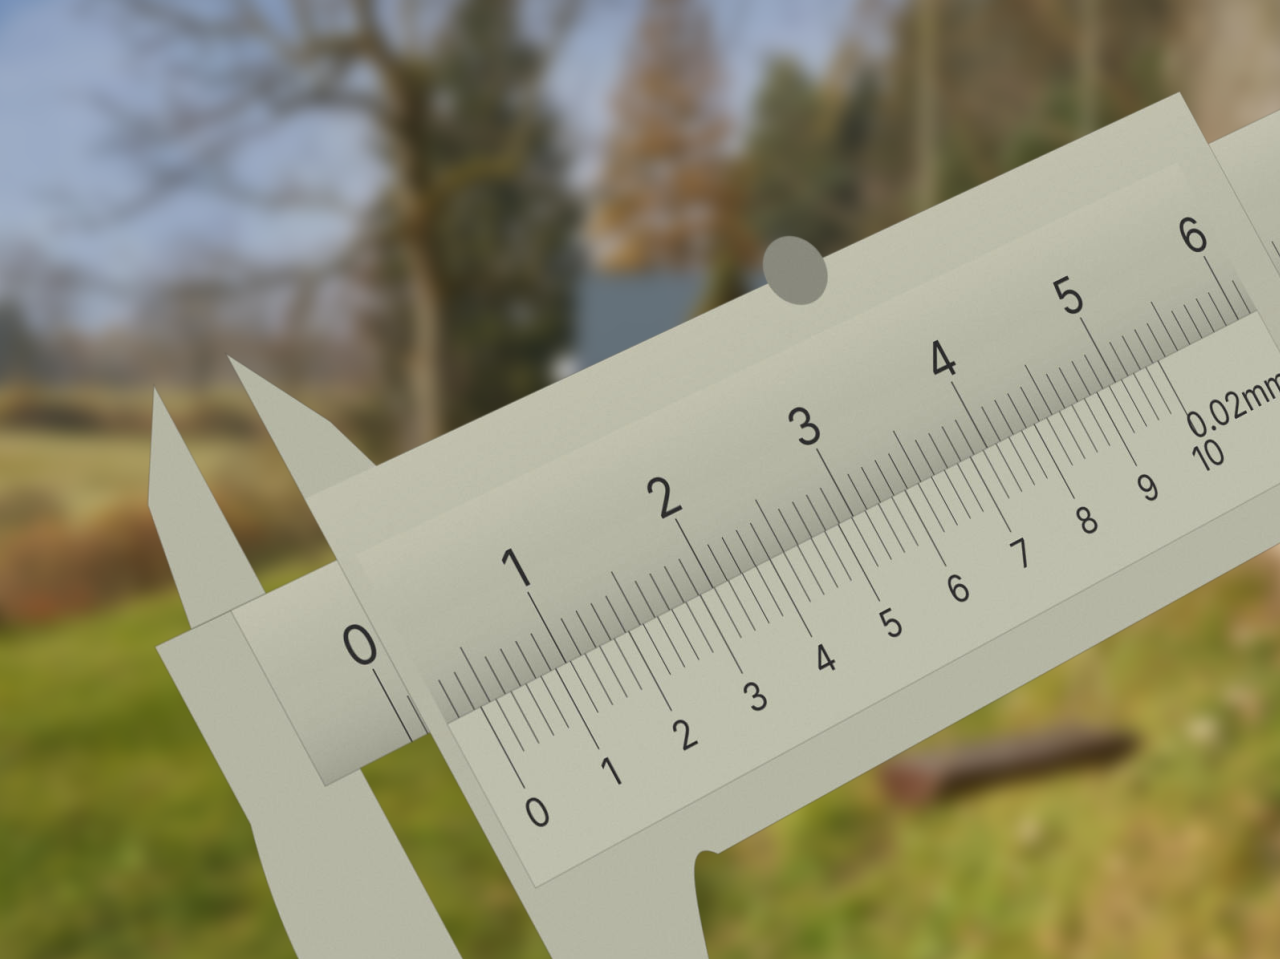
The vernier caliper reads 4.4 mm
